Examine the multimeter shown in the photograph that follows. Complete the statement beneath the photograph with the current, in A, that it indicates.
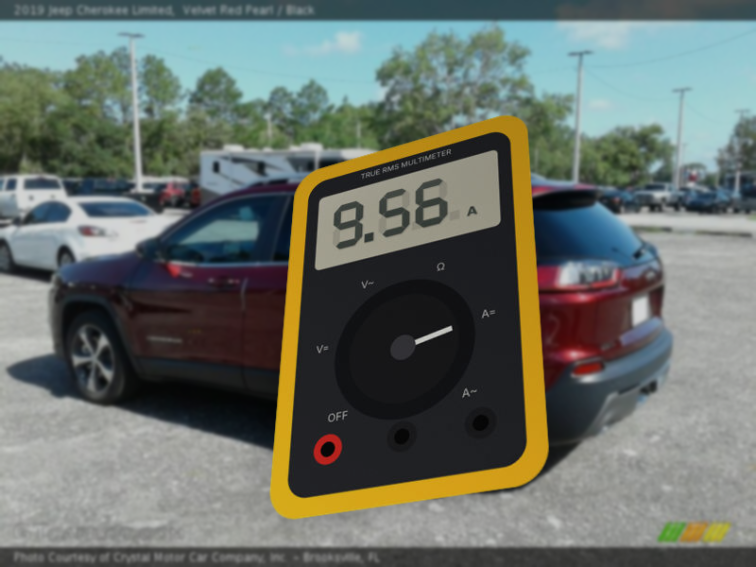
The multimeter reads 9.56 A
